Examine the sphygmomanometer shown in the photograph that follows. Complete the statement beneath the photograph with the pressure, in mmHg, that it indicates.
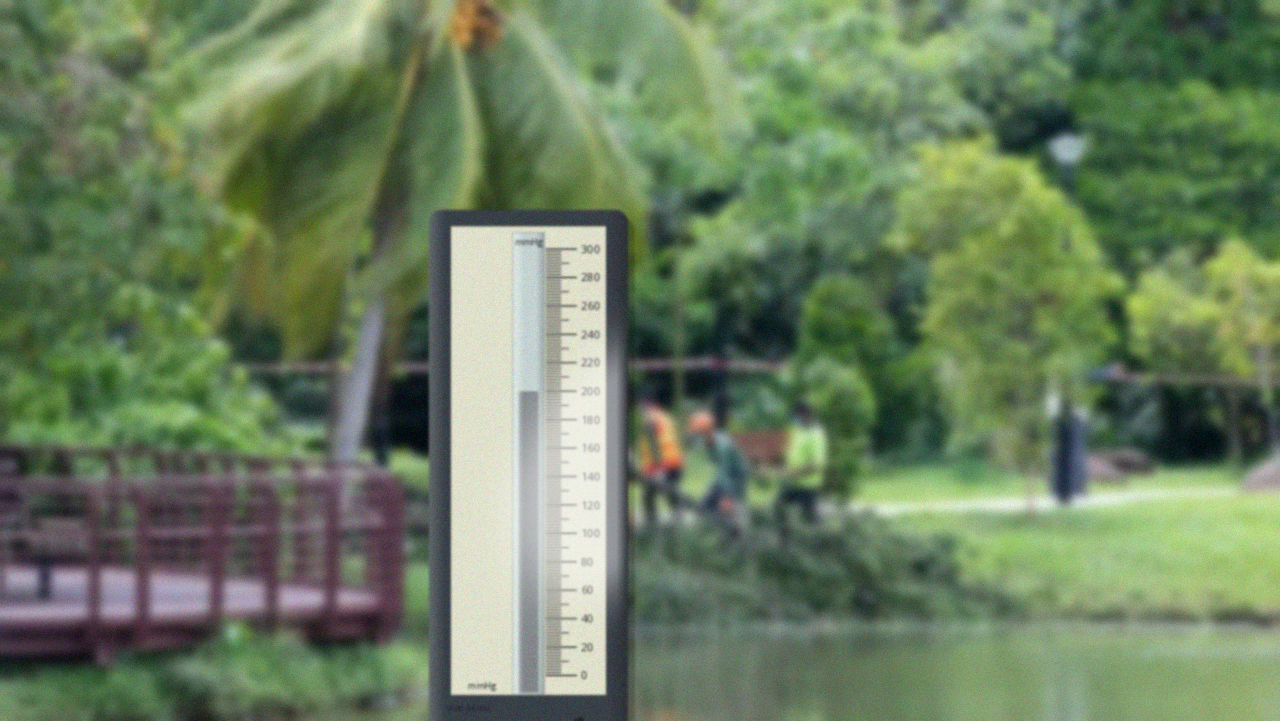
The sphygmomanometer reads 200 mmHg
